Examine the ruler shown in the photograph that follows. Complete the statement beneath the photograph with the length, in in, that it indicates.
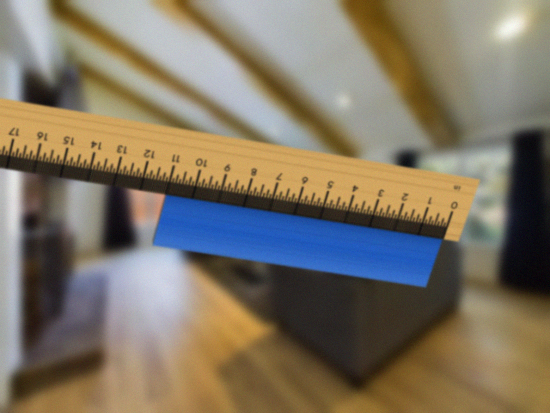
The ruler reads 11 in
